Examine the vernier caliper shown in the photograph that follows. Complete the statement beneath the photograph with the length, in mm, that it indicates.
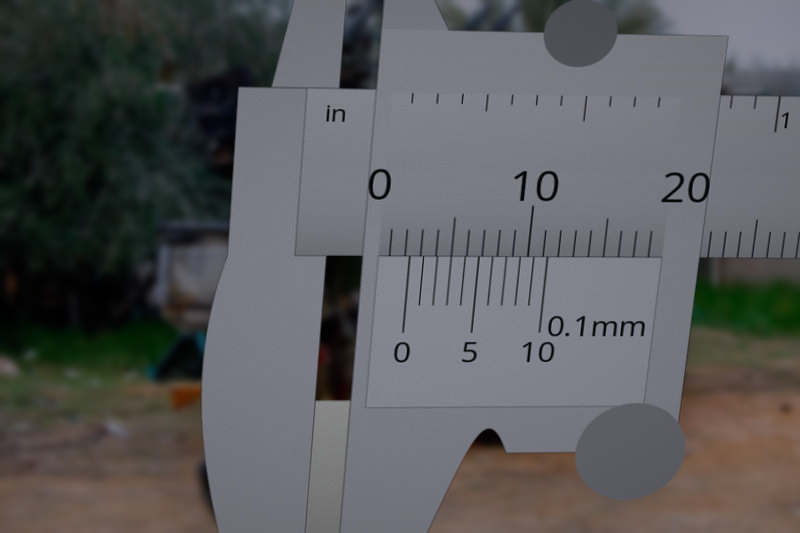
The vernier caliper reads 2.3 mm
